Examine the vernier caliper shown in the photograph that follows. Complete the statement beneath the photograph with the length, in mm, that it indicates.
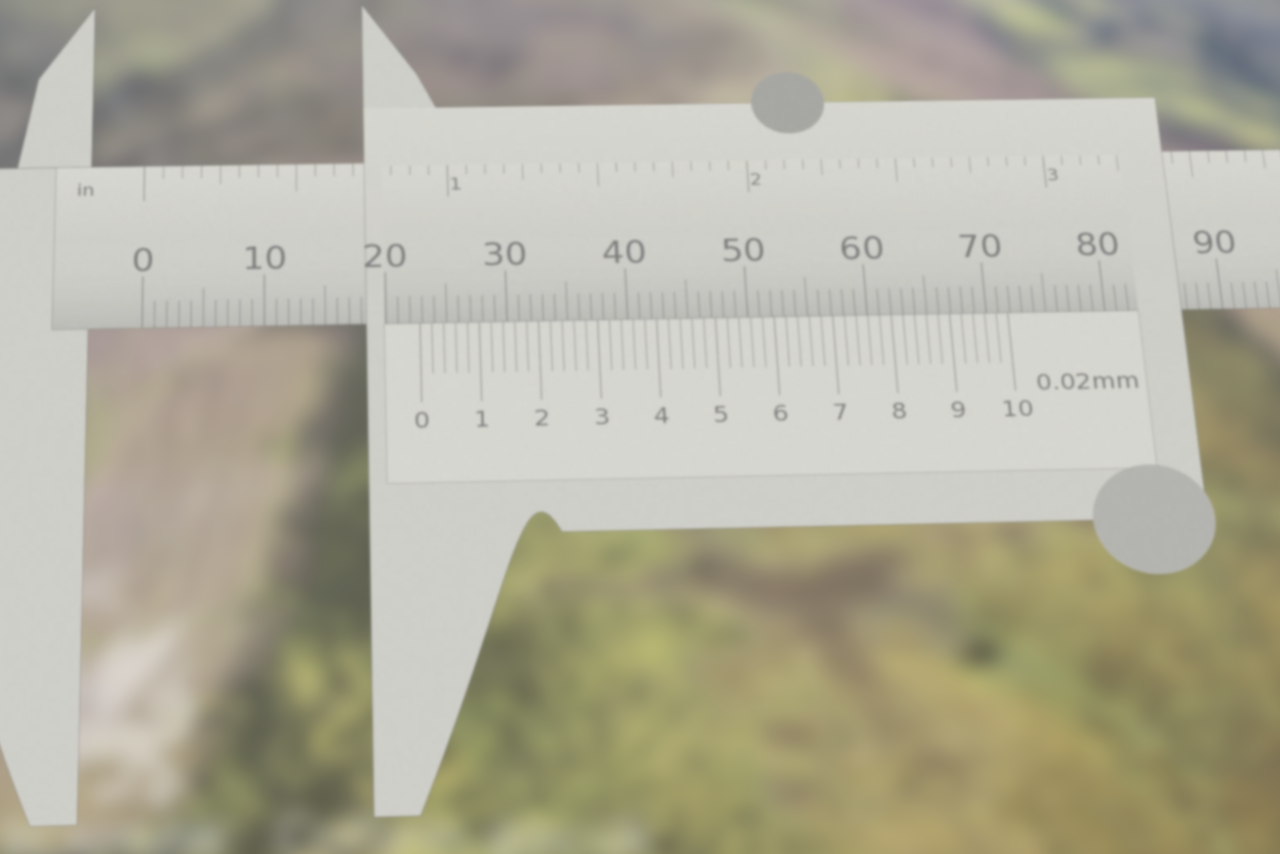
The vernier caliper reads 22.8 mm
